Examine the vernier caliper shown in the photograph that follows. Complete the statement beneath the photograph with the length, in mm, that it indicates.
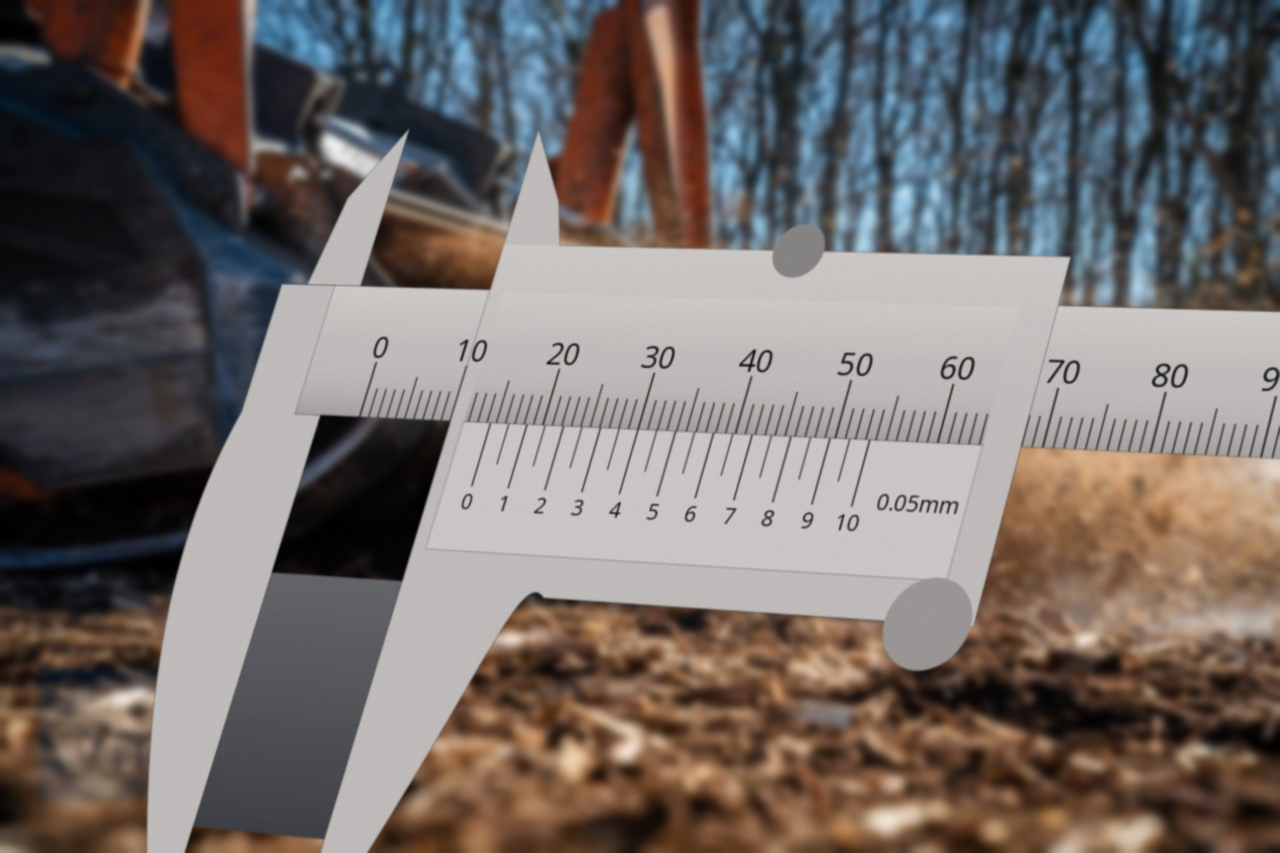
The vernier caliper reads 14.4 mm
